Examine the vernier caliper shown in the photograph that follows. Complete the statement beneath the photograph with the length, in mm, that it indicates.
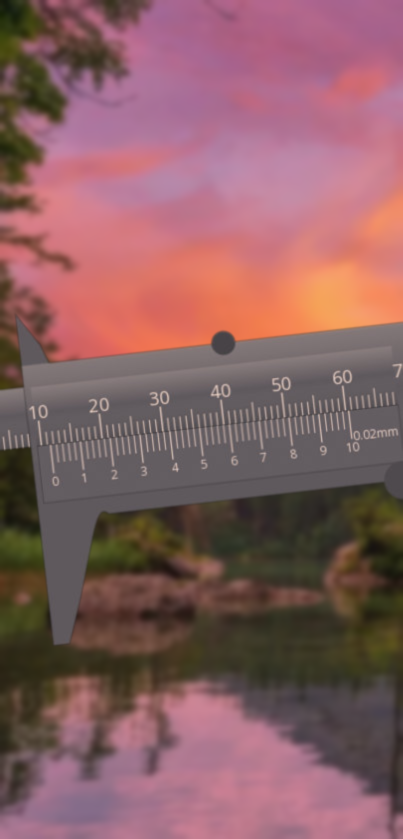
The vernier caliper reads 11.5 mm
